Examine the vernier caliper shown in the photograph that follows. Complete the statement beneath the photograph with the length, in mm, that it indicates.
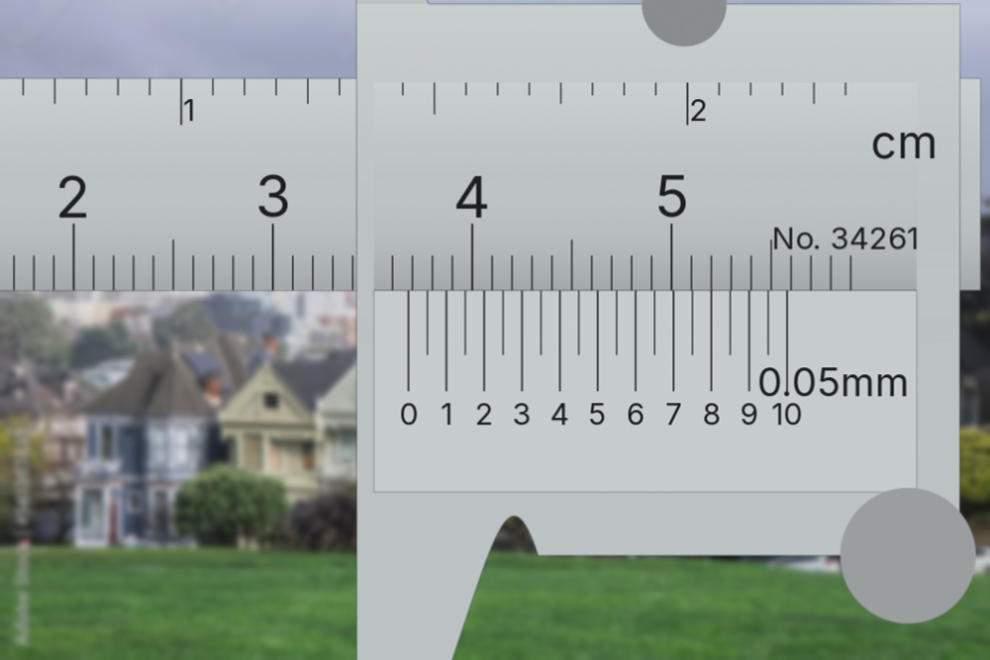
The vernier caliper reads 36.8 mm
